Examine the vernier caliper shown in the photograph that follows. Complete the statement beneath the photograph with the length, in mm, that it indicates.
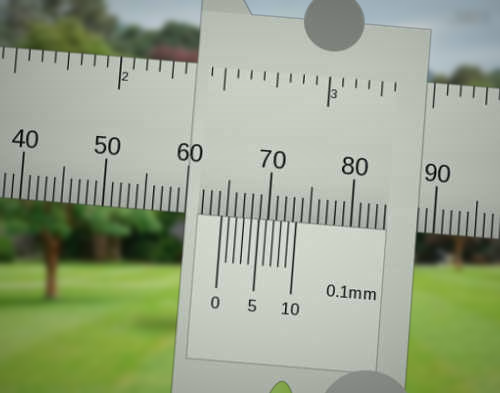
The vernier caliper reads 64.4 mm
